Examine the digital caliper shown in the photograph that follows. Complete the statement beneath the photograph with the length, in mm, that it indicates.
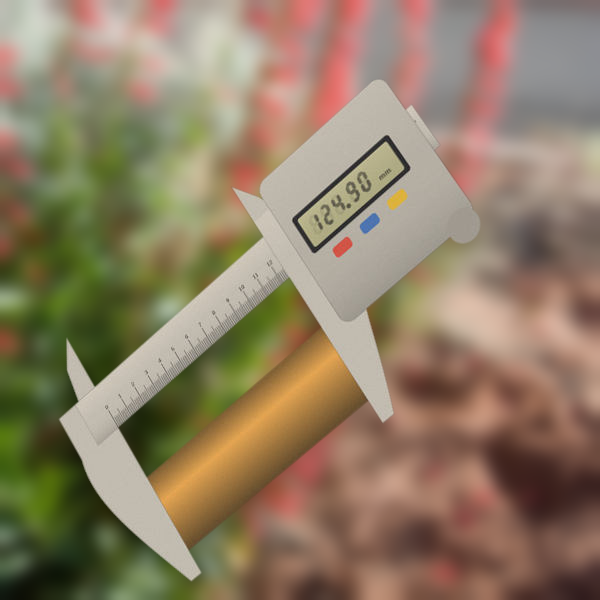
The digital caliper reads 124.90 mm
